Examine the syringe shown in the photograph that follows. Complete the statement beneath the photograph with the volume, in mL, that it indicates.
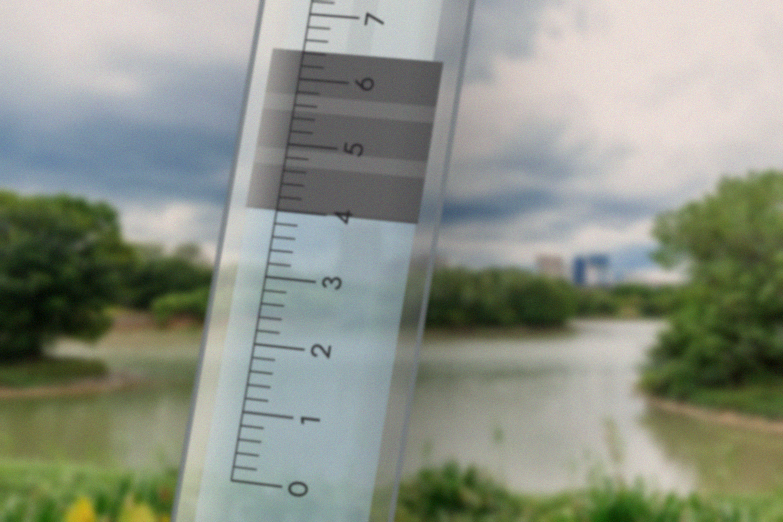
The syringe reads 4 mL
